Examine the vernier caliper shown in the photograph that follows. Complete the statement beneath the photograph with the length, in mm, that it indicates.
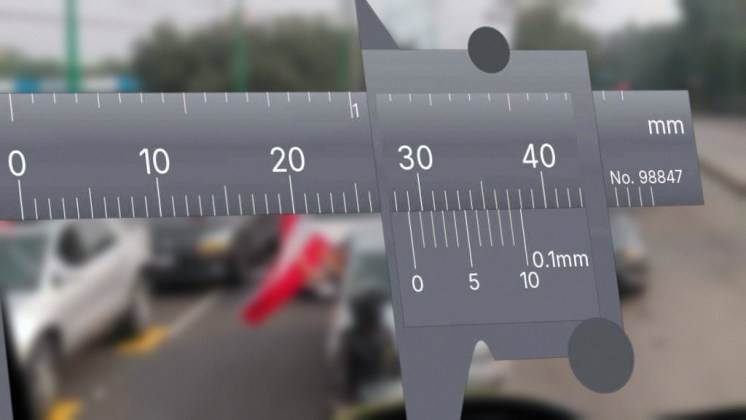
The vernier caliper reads 28.9 mm
